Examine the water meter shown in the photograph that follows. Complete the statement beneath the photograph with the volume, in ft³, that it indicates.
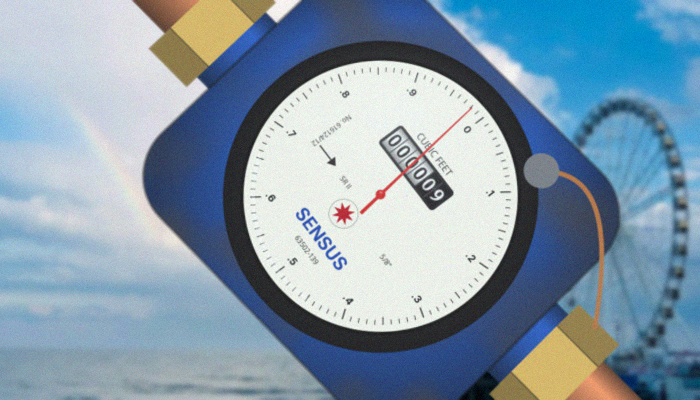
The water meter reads 8.98 ft³
